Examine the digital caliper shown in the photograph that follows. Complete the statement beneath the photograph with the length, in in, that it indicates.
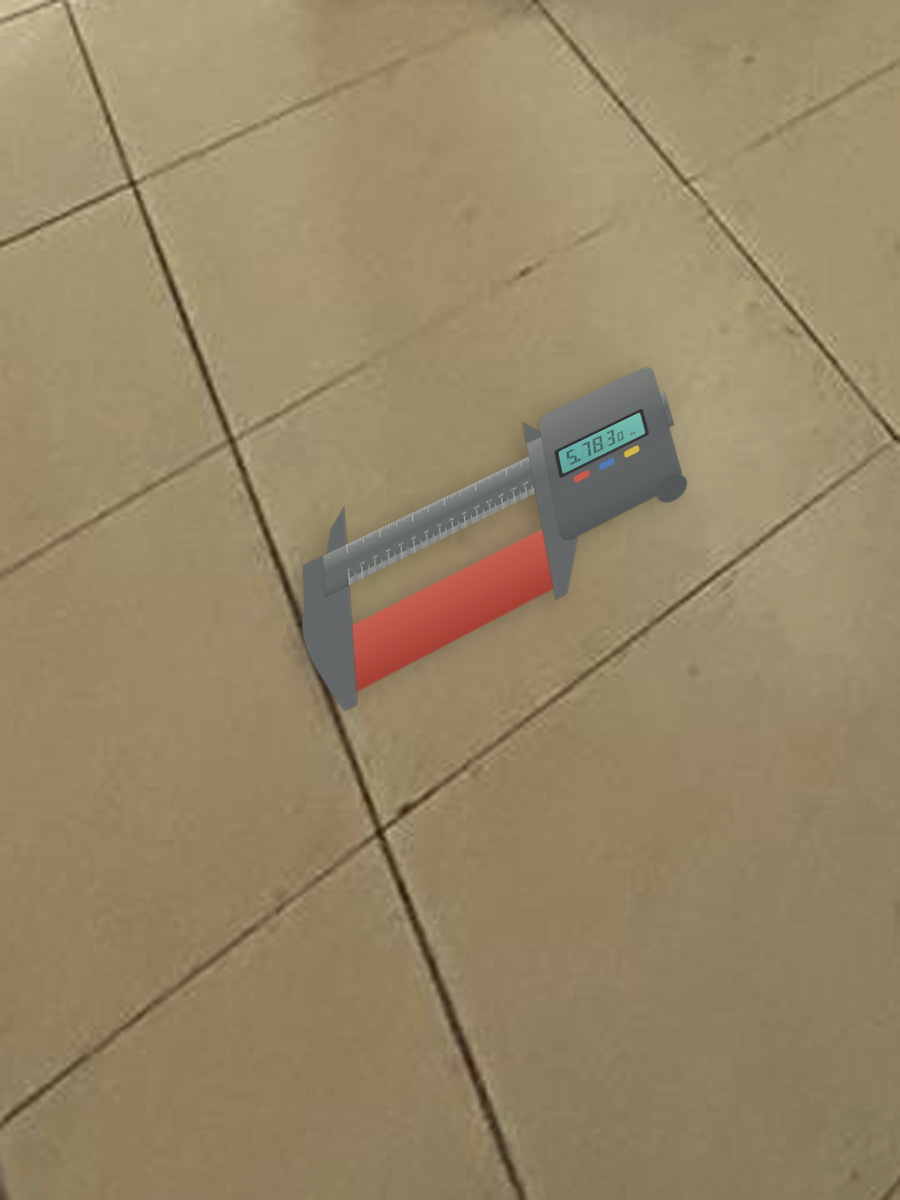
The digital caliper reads 5.7830 in
